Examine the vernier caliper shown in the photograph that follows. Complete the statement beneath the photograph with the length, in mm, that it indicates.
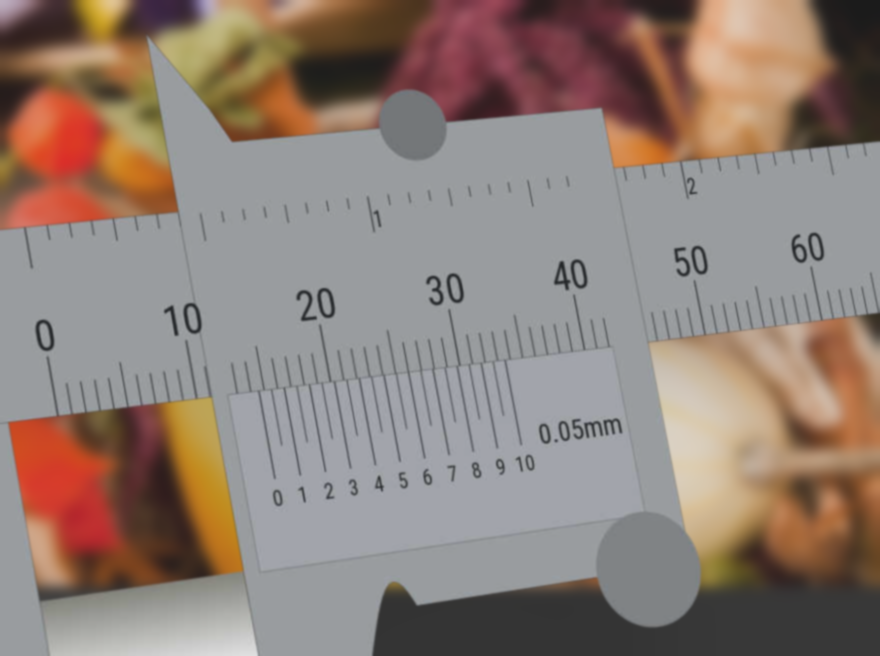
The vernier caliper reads 14.6 mm
